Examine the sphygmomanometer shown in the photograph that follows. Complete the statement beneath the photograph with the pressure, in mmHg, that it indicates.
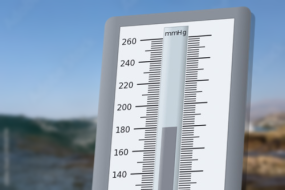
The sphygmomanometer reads 180 mmHg
